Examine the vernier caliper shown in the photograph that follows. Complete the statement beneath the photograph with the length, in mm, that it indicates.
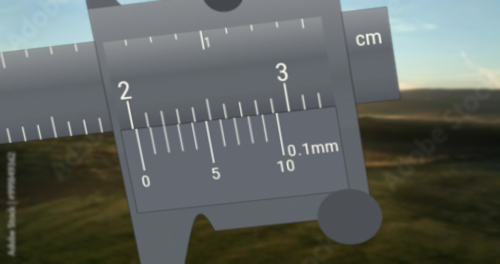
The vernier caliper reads 20.2 mm
